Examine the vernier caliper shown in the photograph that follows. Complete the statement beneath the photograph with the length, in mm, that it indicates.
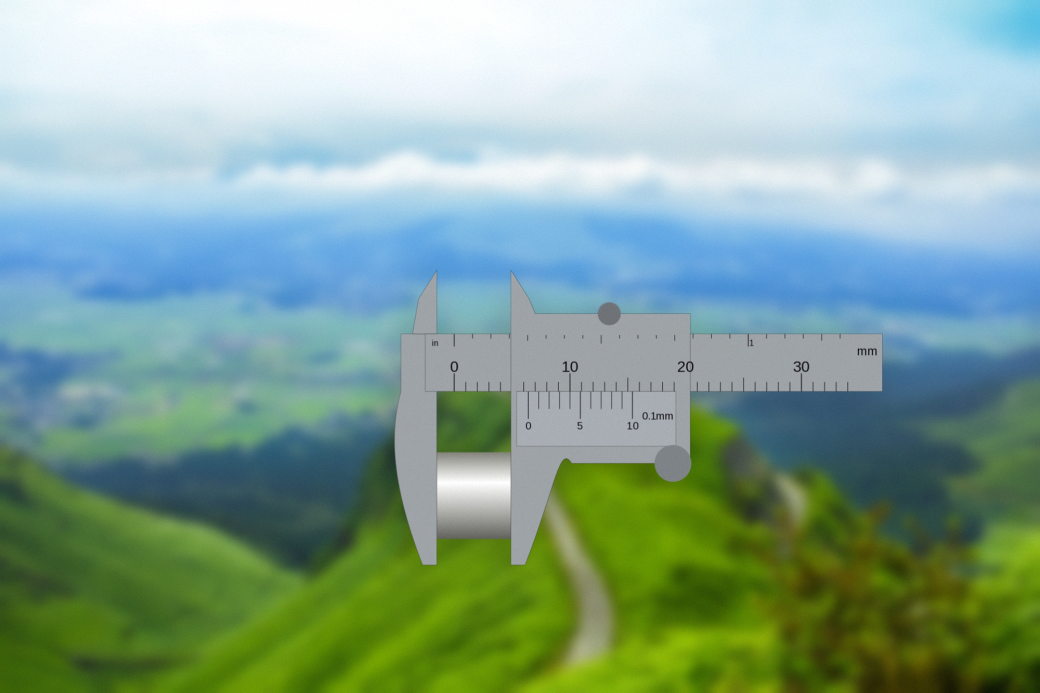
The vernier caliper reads 6.4 mm
